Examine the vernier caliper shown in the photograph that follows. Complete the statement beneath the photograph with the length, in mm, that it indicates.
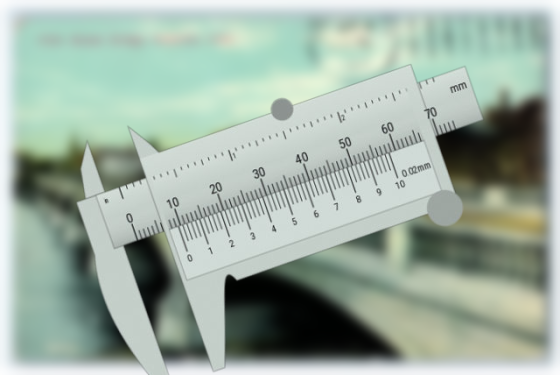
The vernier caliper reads 9.5 mm
